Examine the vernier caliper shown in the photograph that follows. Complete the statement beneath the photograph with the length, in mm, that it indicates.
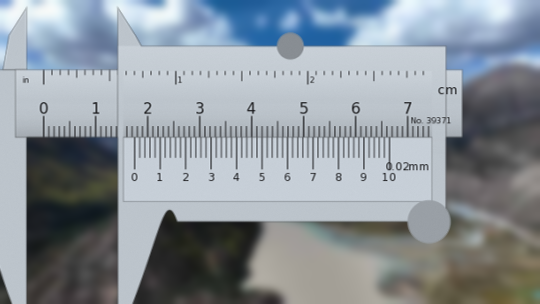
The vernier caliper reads 17.5 mm
